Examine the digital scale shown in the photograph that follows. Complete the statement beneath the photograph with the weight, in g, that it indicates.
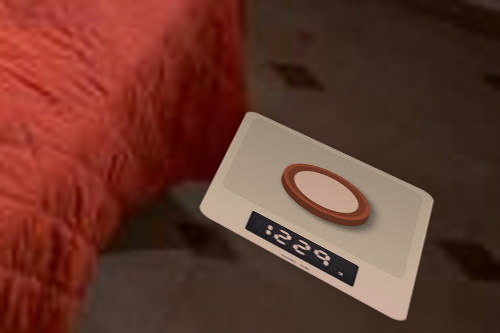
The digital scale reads 1229 g
